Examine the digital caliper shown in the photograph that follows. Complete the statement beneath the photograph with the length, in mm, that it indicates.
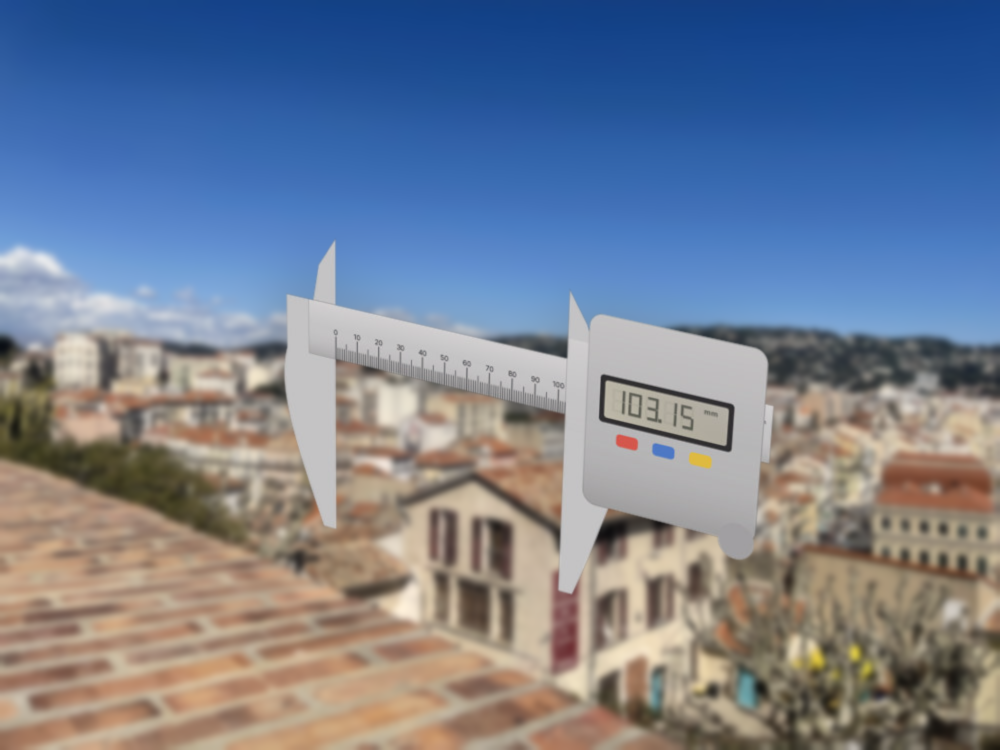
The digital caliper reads 103.15 mm
